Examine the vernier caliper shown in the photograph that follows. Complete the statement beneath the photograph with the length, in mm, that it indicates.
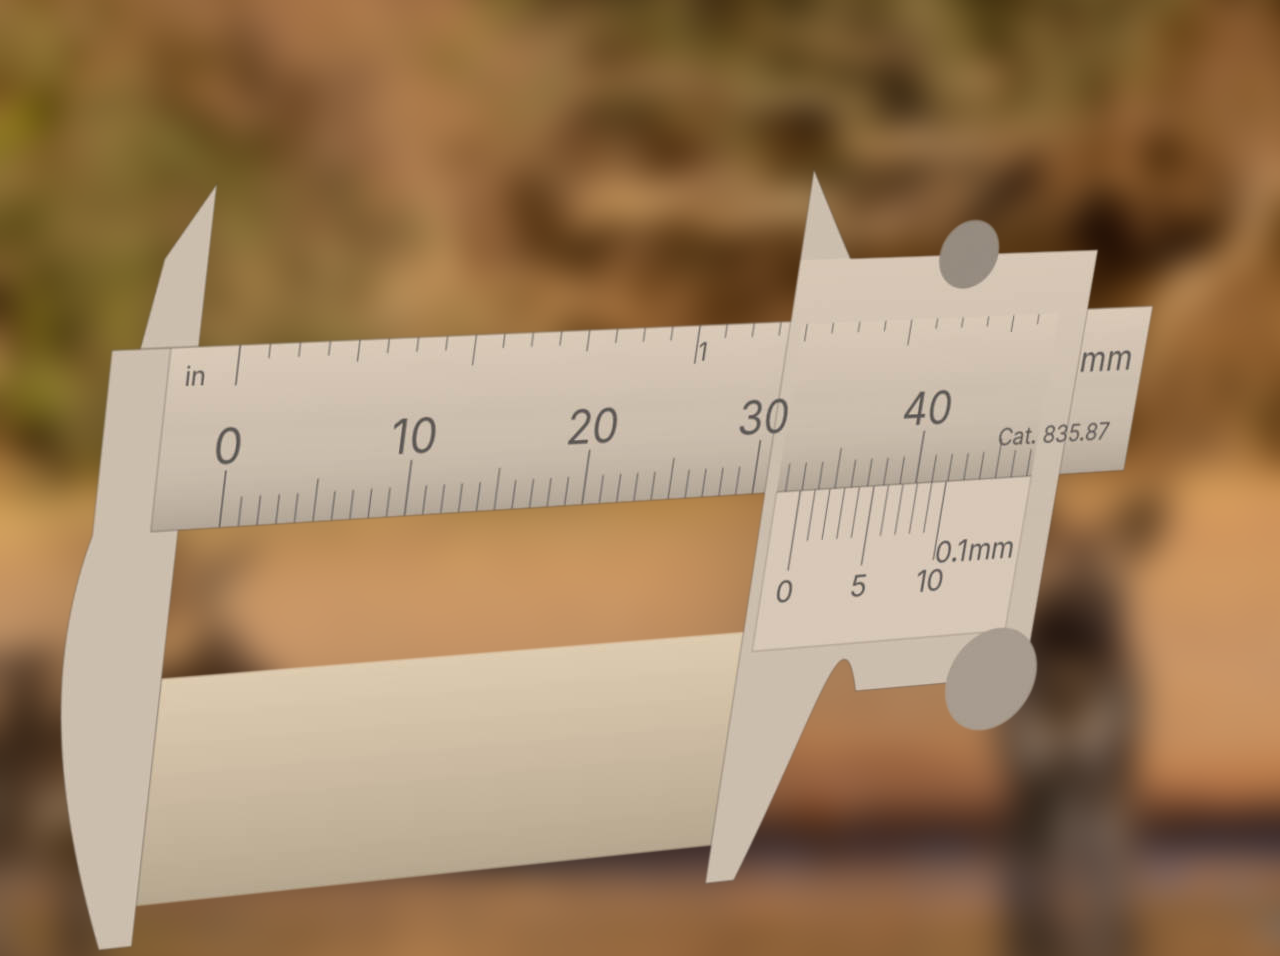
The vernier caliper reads 32.9 mm
